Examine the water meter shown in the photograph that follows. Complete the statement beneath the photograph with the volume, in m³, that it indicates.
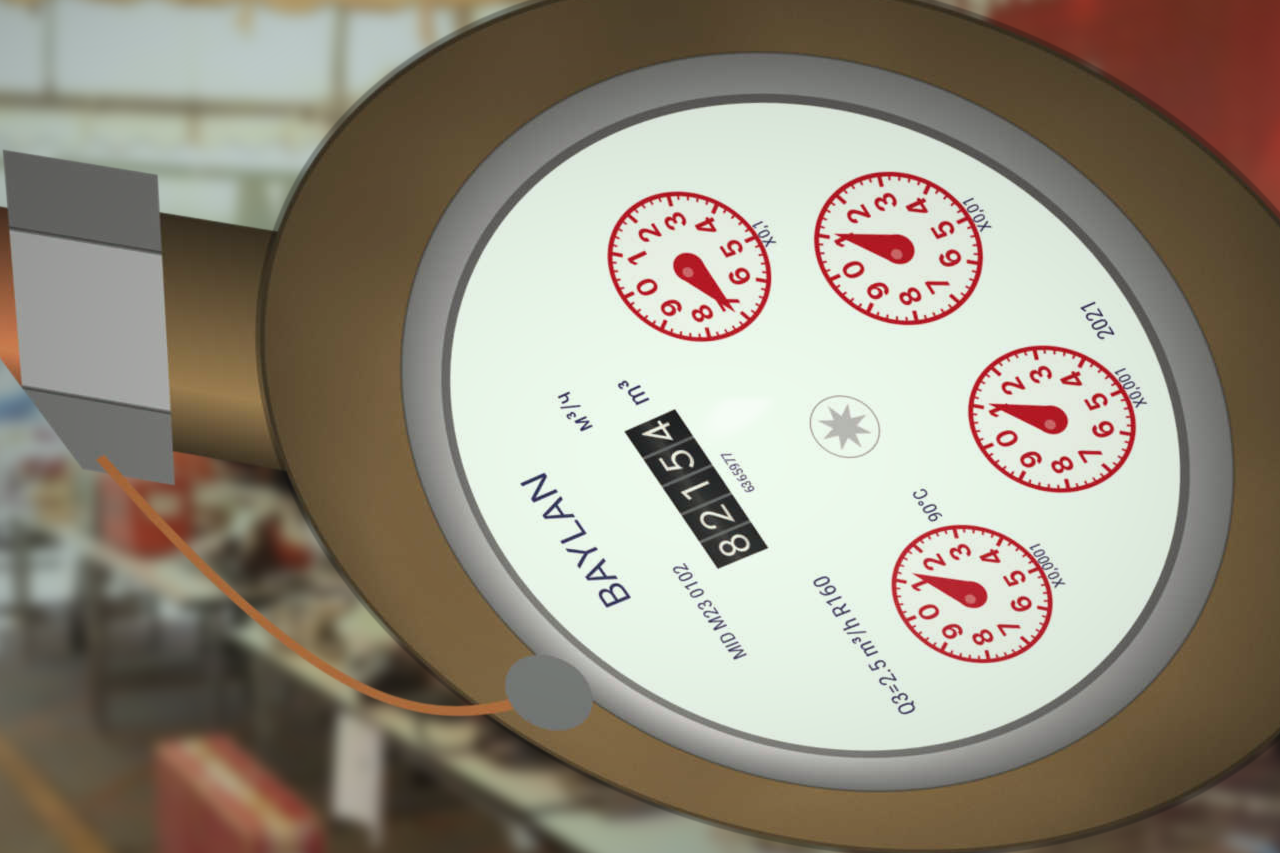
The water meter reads 82154.7111 m³
